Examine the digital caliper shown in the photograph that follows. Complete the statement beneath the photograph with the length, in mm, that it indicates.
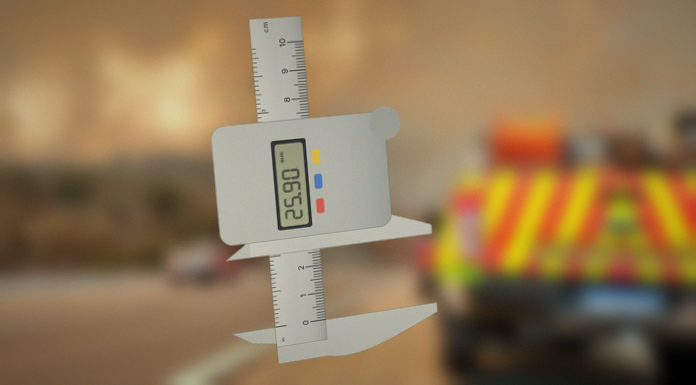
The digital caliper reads 25.90 mm
